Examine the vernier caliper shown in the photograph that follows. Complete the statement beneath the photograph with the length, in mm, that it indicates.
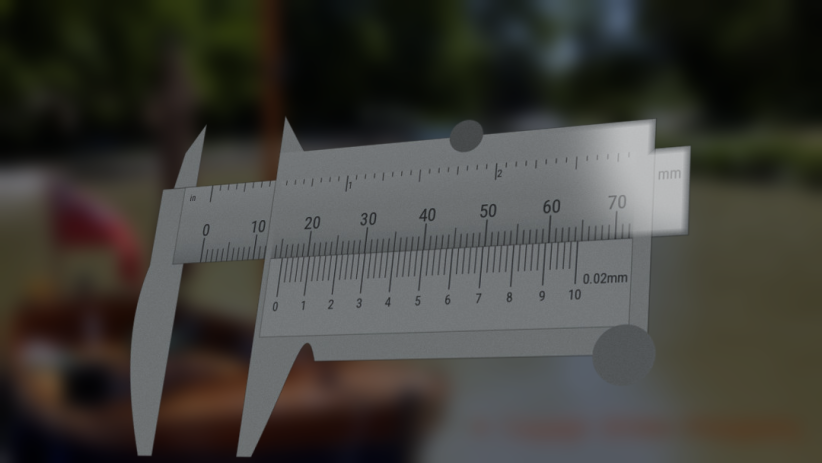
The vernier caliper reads 15.4 mm
